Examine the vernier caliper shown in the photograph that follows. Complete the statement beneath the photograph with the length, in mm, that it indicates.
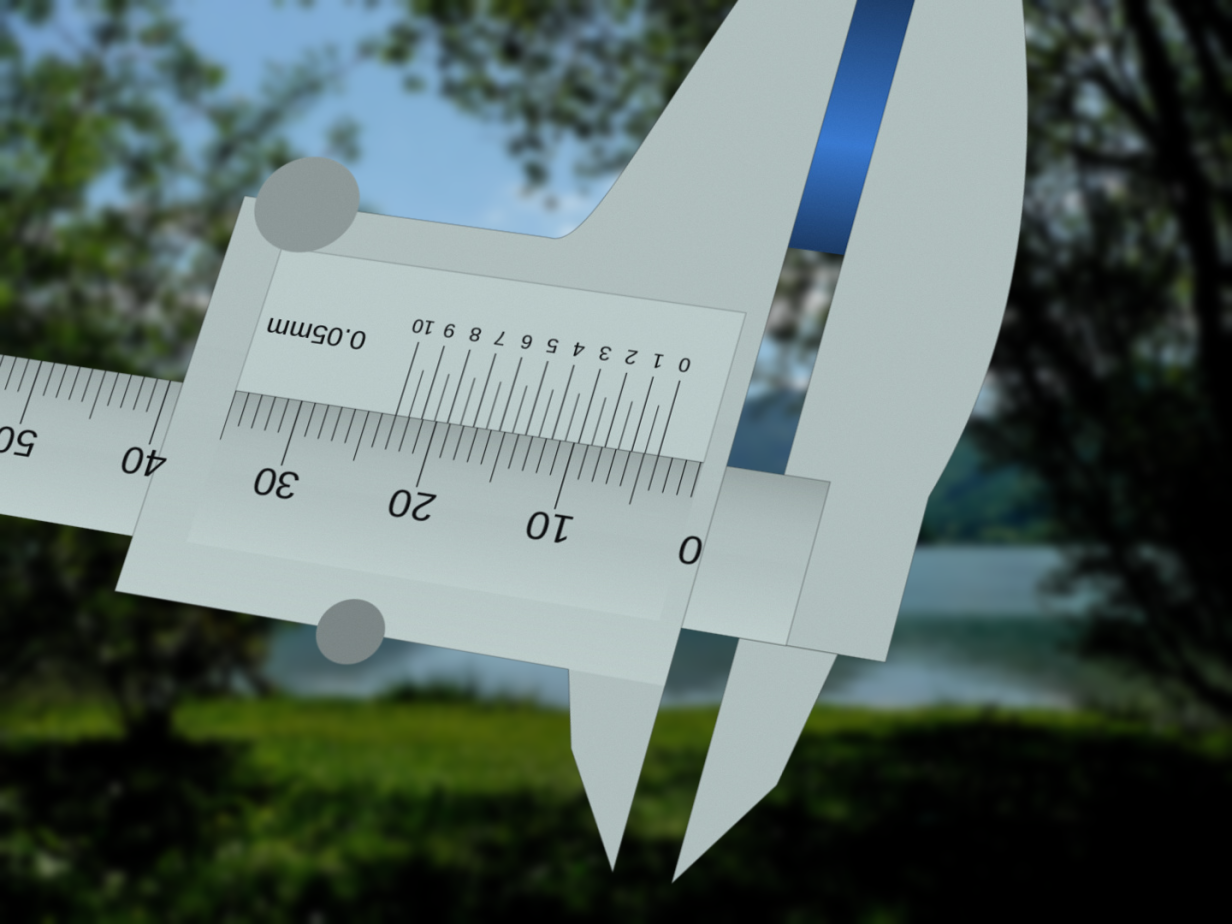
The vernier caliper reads 4.0 mm
